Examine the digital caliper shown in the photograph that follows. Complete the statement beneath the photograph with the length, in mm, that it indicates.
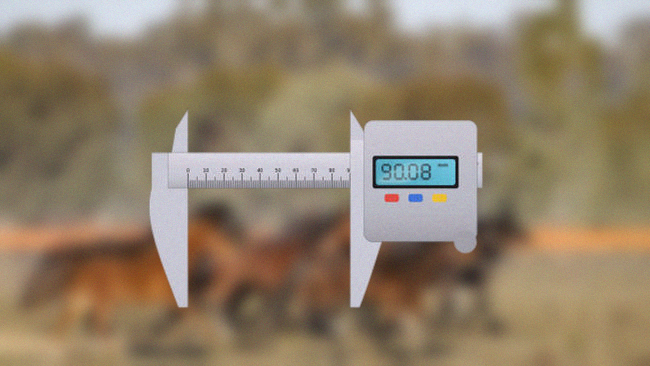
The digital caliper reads 90.08 mm
